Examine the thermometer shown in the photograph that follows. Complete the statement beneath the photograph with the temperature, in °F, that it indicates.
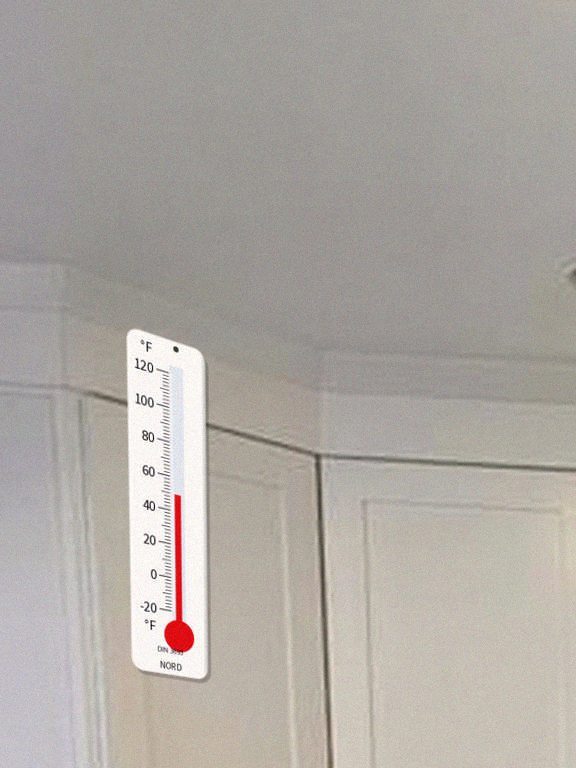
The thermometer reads 50 °F
